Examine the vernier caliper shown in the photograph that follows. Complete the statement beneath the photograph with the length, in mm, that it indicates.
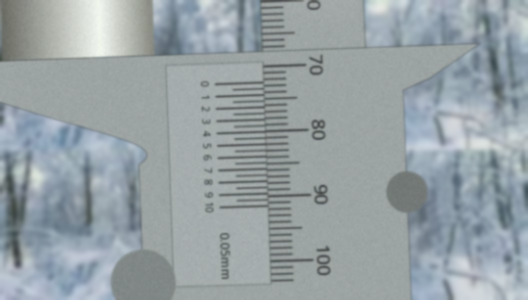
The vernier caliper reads 72.5 mm
